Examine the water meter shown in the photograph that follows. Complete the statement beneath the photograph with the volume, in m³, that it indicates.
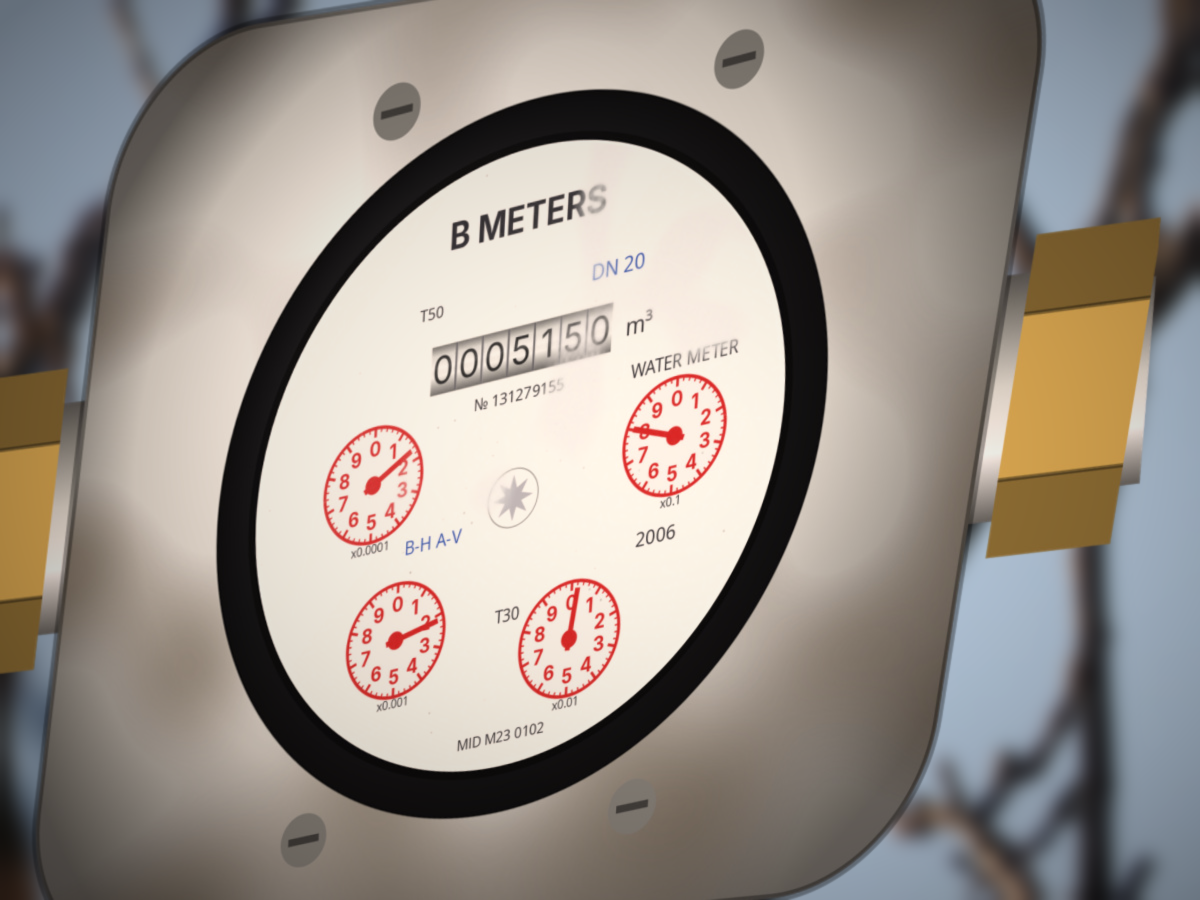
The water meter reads 5150.8021 m³
